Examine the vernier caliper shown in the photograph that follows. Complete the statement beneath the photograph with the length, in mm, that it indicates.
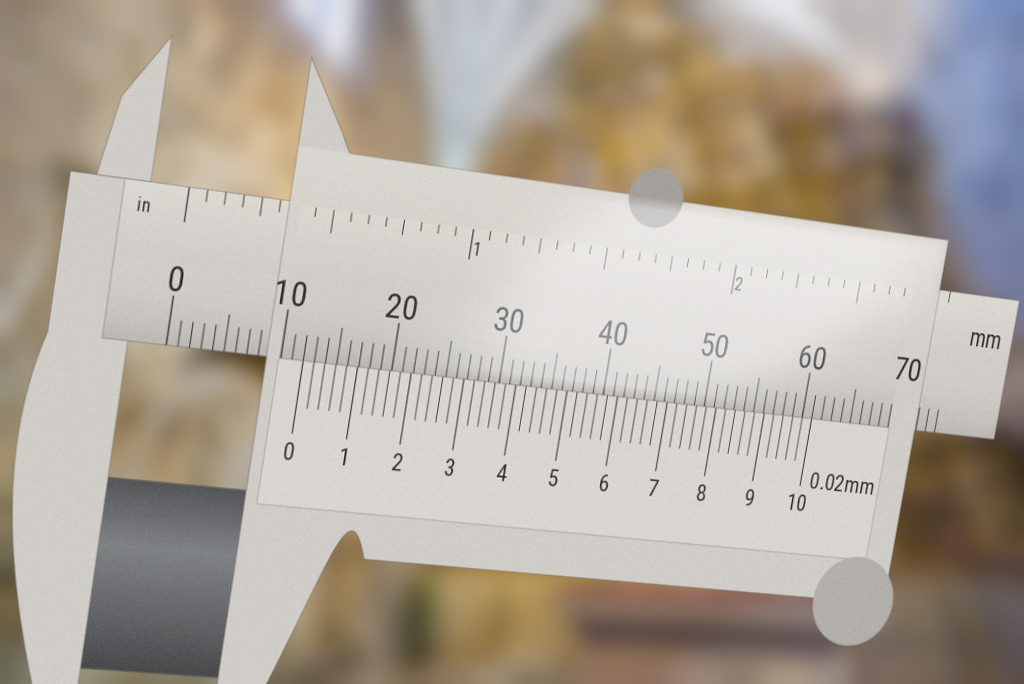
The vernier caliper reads 12.0 mm
